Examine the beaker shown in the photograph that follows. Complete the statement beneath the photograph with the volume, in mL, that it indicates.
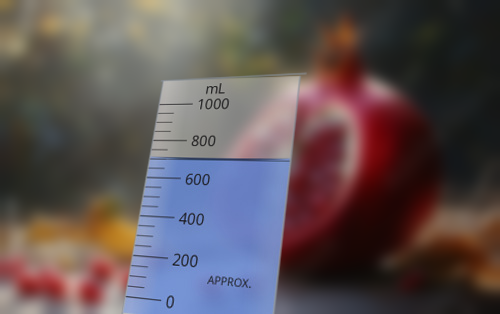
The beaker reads 700 mL
